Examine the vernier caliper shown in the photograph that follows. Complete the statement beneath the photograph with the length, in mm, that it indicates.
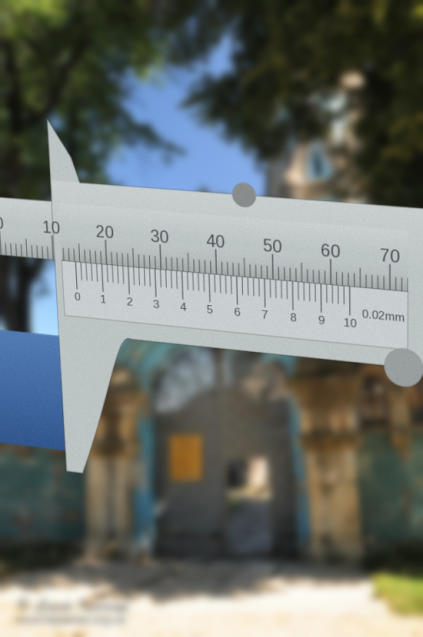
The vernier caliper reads 14.2 mm
